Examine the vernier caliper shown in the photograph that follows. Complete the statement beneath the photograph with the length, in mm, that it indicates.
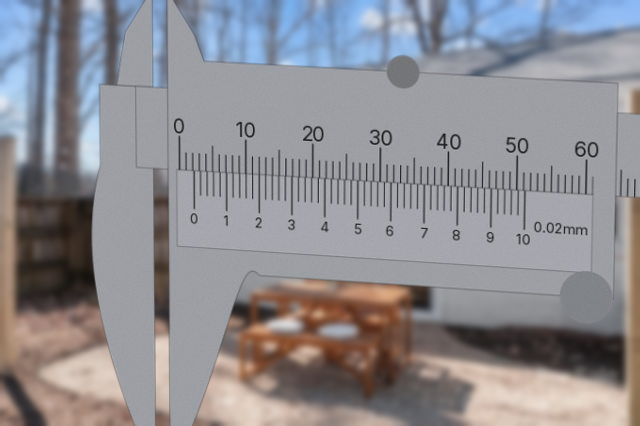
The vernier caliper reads 2.2 mm
